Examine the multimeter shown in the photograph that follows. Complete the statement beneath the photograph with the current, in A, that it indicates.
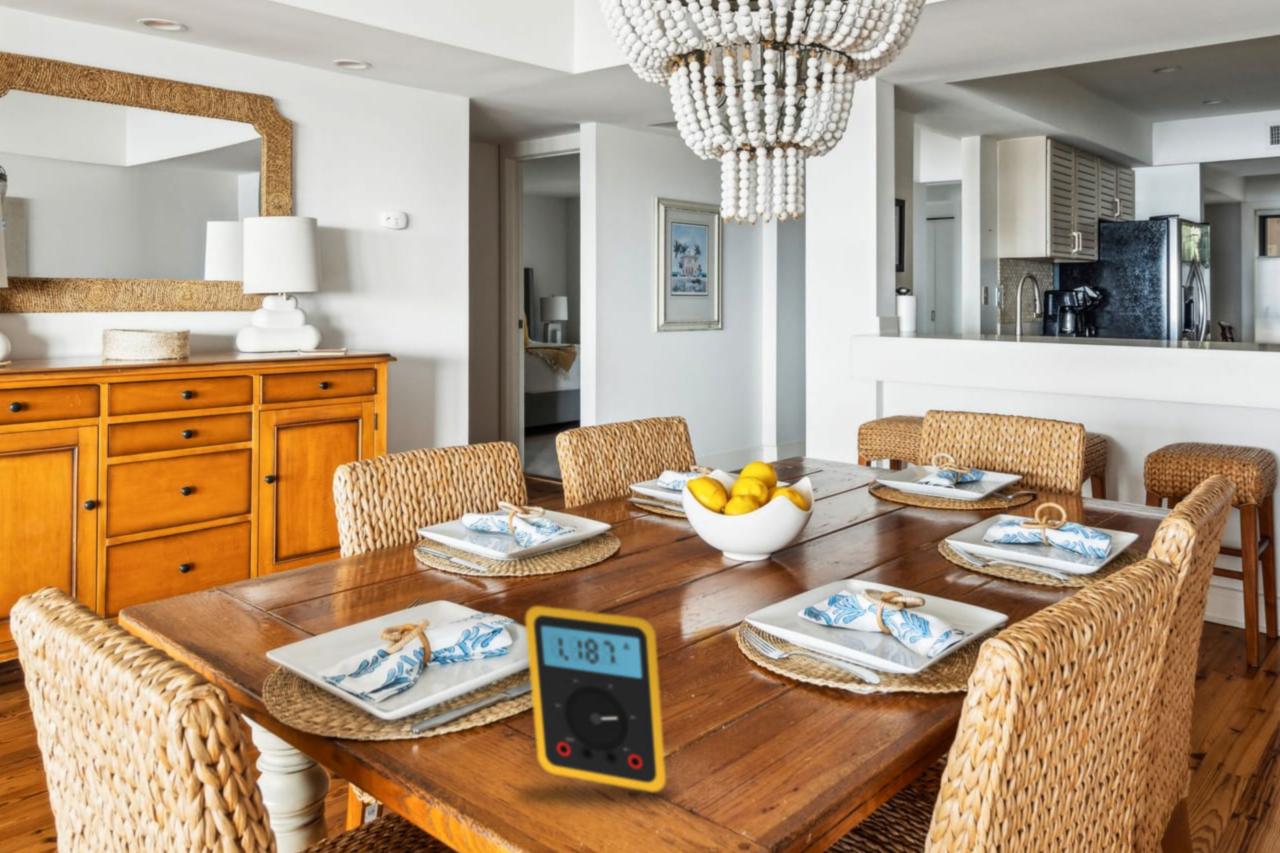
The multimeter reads 1.187 A
